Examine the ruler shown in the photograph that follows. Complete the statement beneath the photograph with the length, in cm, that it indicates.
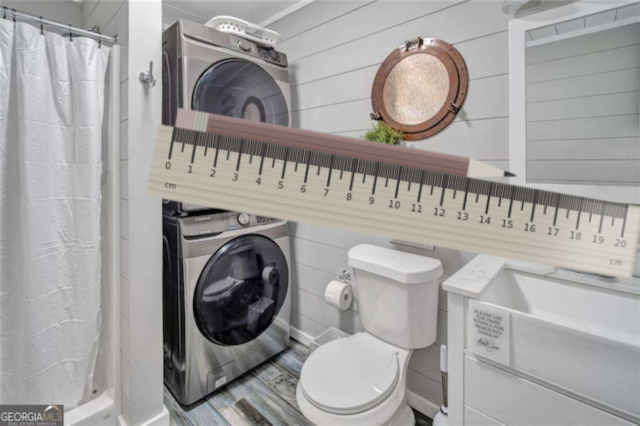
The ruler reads 15 cm
